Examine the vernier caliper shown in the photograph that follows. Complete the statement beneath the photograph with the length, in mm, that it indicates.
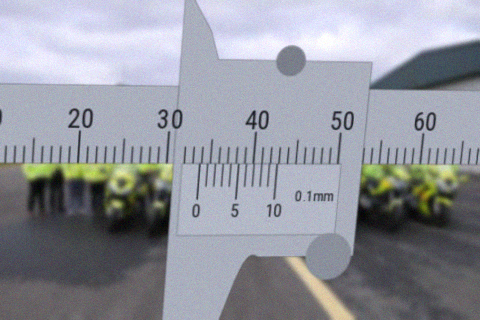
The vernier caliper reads 33.8 mm
